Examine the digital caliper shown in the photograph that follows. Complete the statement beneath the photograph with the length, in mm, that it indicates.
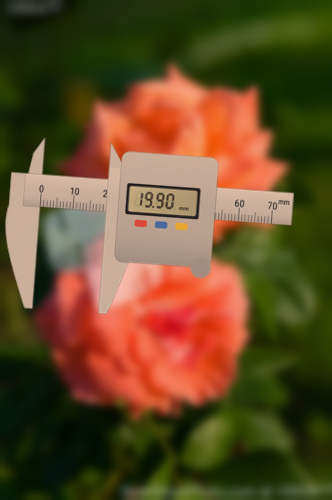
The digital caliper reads 19.90 mm
